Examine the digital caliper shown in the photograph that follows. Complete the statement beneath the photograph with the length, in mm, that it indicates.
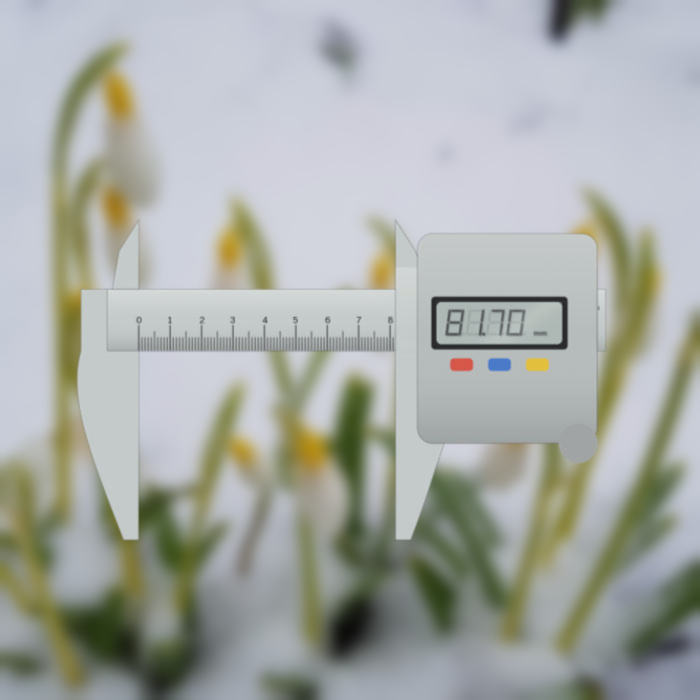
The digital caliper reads 81.70 mm
